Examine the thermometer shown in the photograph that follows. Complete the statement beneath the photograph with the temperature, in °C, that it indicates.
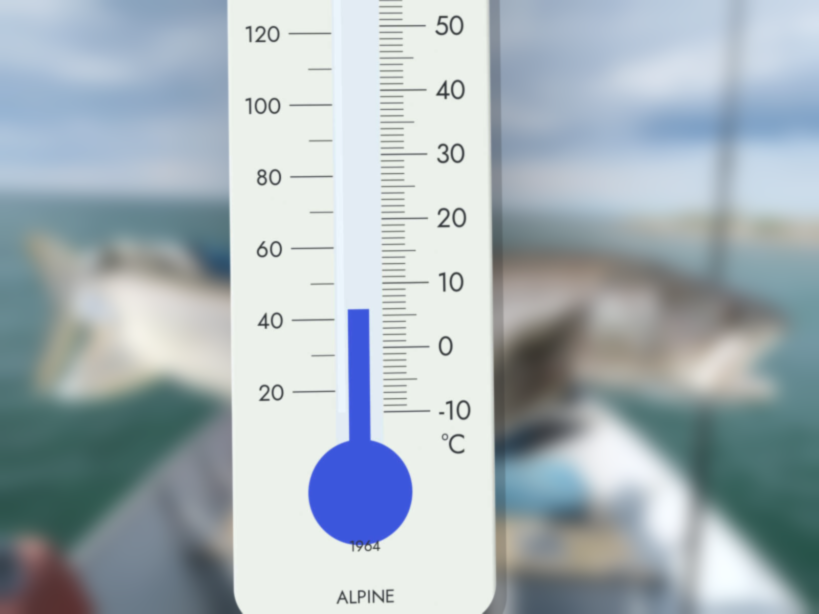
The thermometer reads 6 °C
